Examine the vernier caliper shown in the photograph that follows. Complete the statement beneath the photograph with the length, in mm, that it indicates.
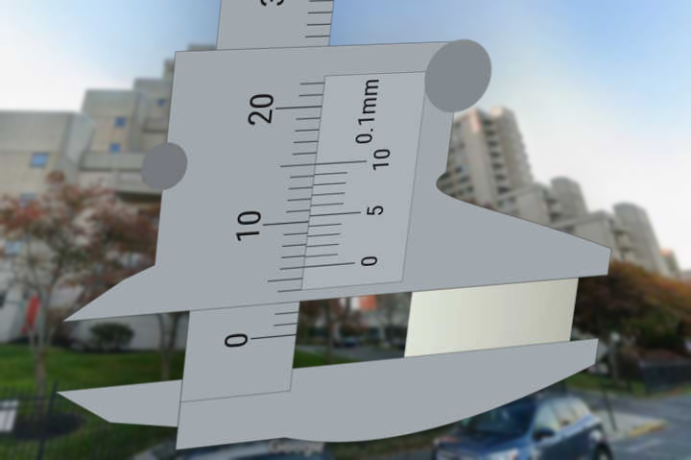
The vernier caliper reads 6.0 mm
